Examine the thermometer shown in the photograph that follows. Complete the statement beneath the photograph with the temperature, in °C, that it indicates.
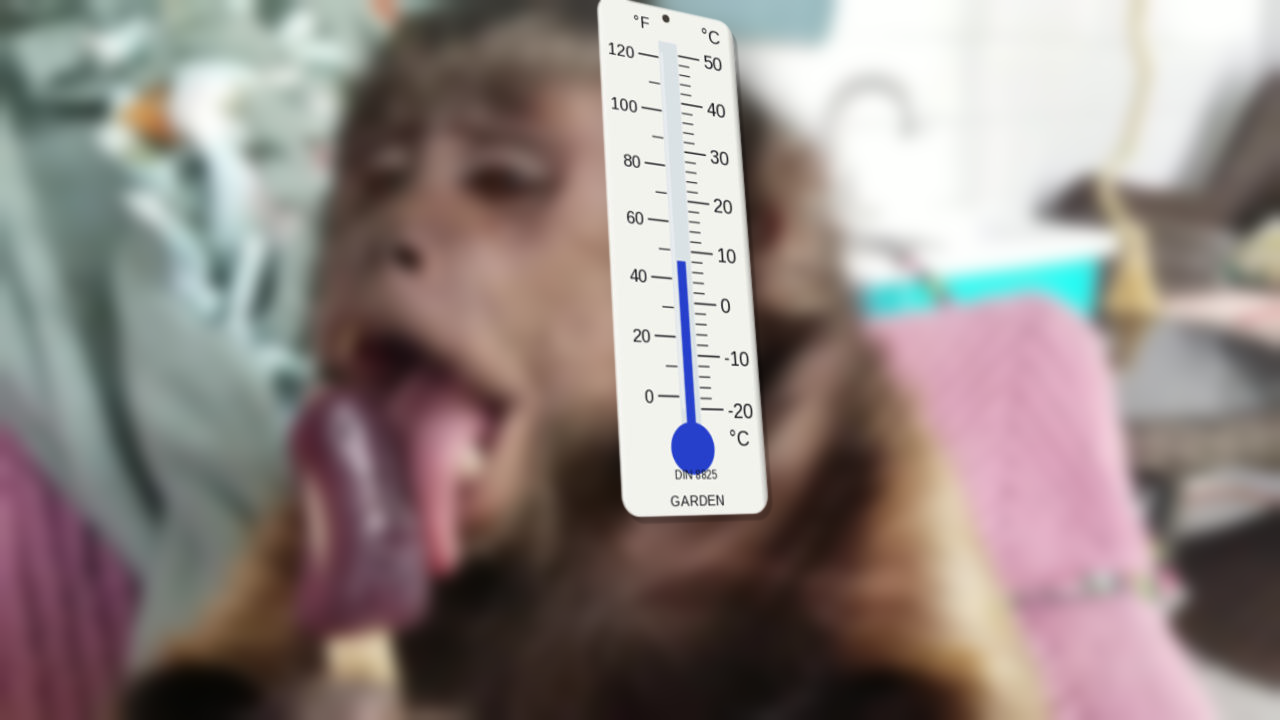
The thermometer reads 8 °C
